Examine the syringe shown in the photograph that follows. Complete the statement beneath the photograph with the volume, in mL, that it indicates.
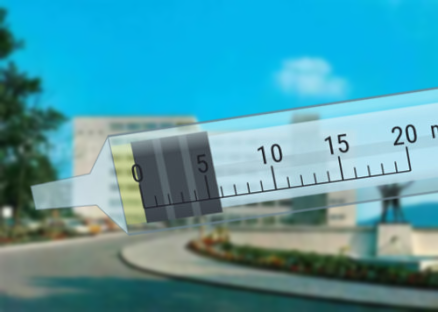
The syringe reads 0 mL
